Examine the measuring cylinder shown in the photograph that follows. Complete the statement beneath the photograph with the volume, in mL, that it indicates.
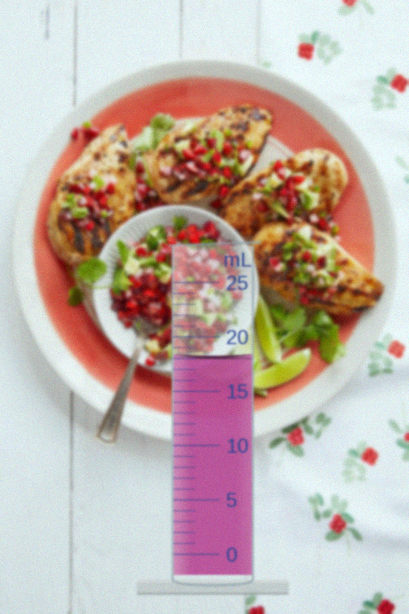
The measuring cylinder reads 18 mL
